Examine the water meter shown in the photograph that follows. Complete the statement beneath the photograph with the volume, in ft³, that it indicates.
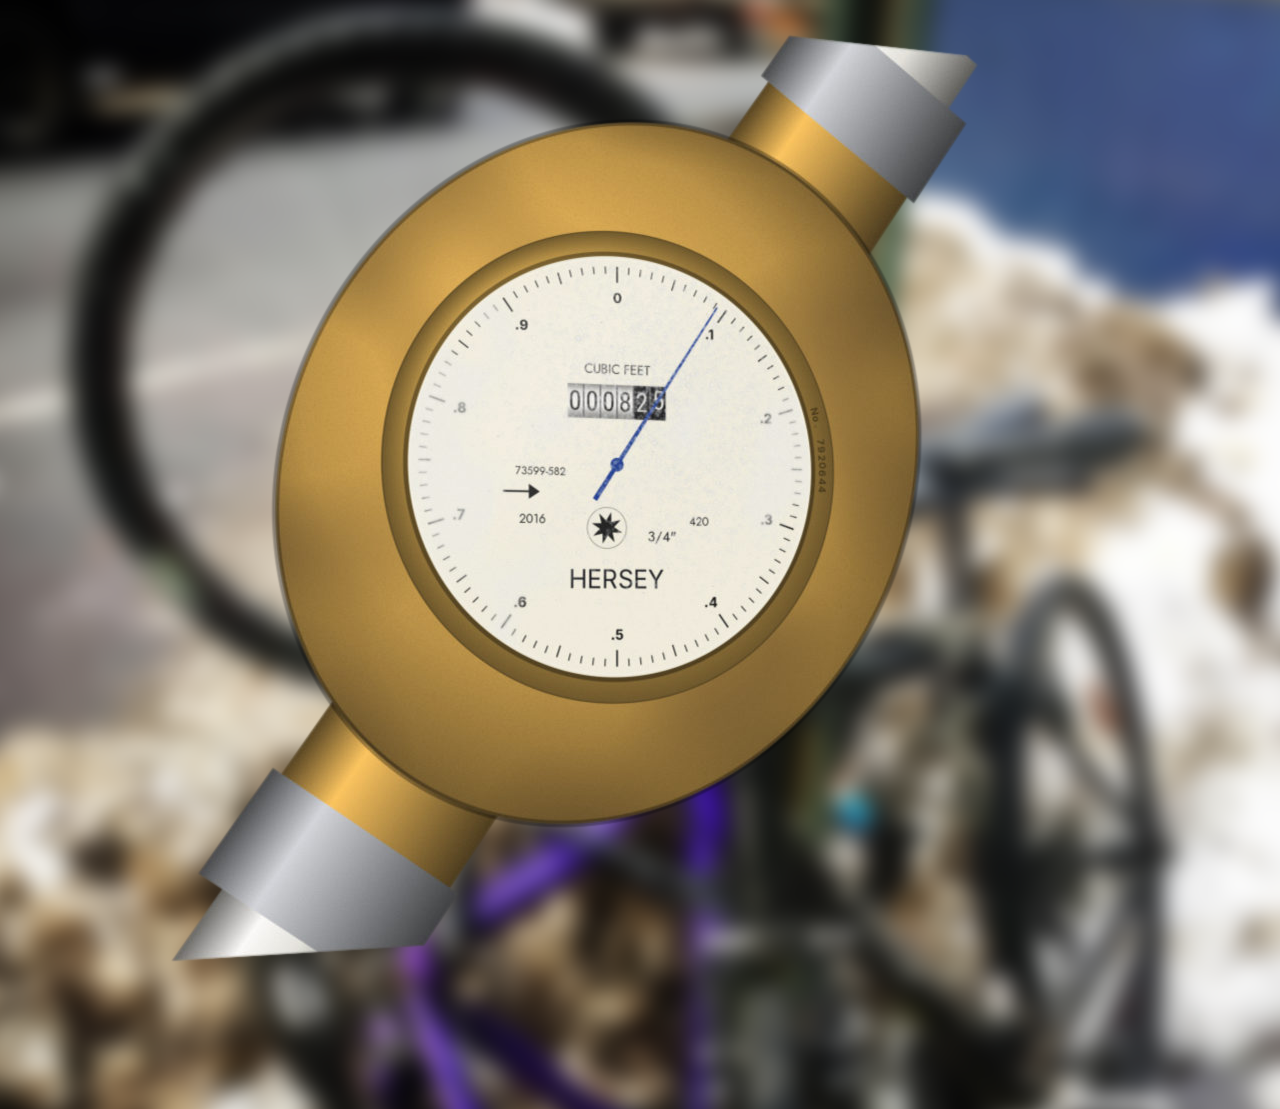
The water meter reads 825.09 ft³
